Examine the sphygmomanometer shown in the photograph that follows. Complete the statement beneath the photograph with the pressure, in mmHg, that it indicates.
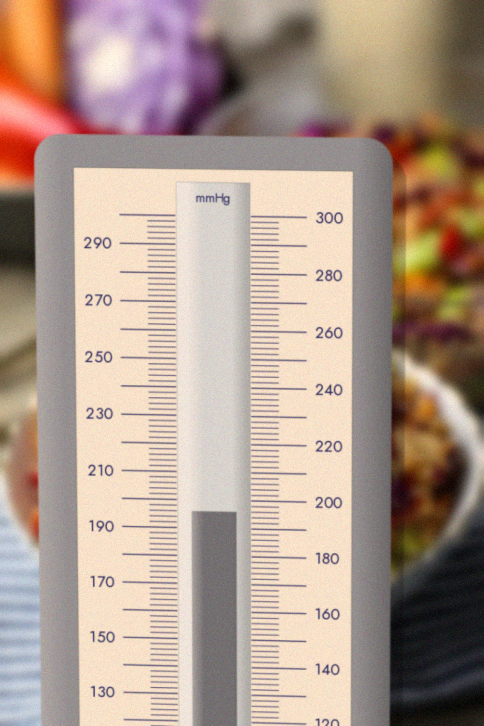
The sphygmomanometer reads 196 mmHg
